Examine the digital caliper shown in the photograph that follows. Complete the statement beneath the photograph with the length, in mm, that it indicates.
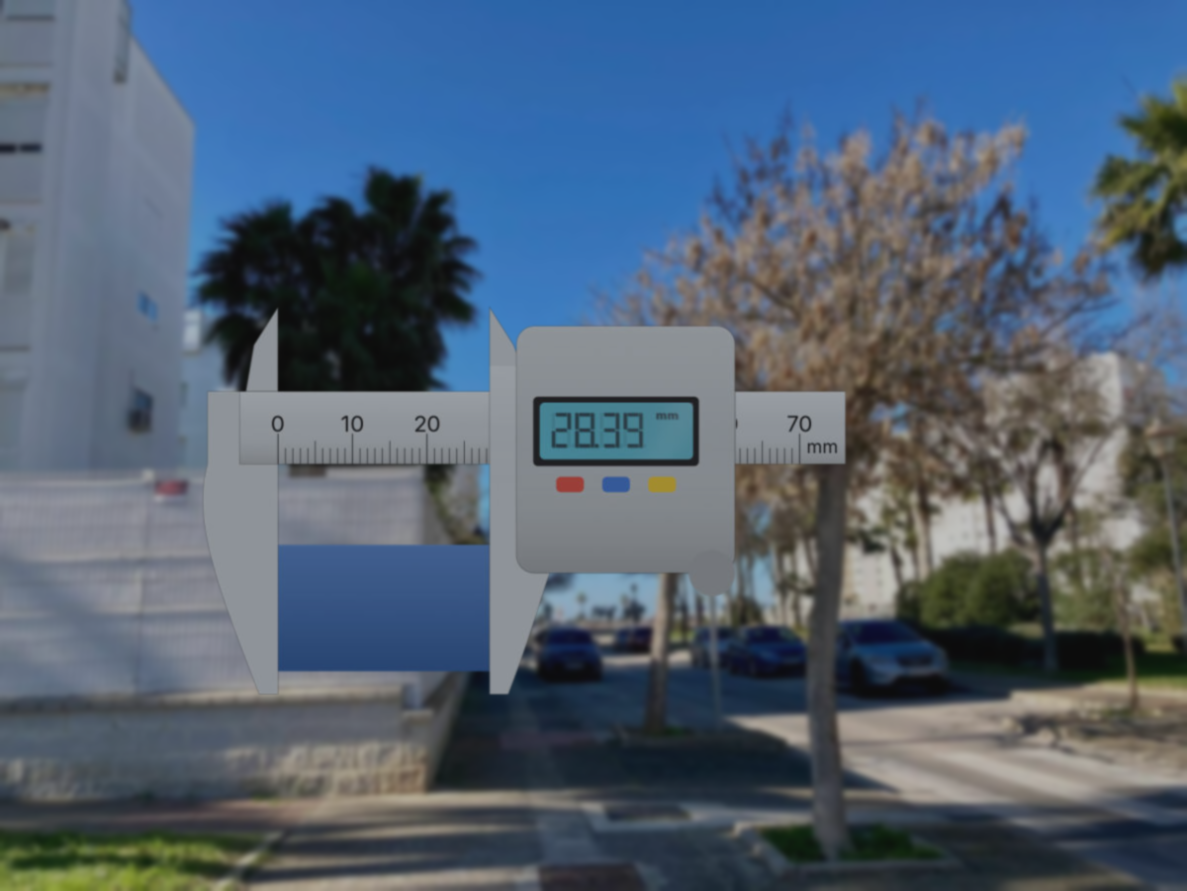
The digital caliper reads 28.39 mm
